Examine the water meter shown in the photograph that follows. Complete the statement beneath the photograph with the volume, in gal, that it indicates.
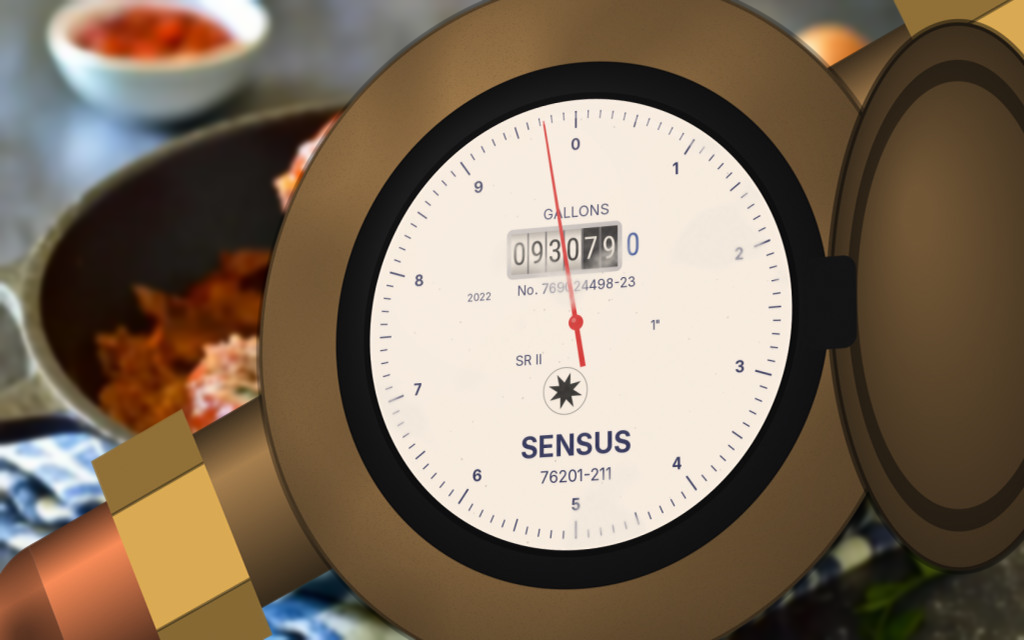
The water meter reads 930789.7 gal
